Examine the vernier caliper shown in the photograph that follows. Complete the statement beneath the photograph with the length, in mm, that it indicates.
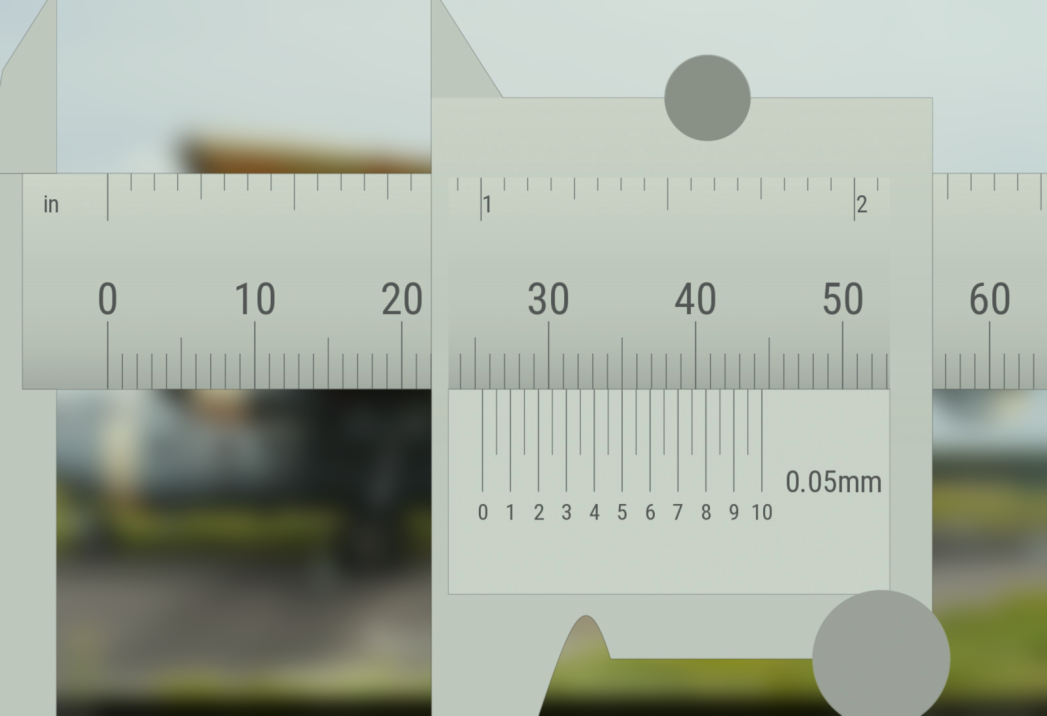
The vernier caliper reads 25.5 mm
